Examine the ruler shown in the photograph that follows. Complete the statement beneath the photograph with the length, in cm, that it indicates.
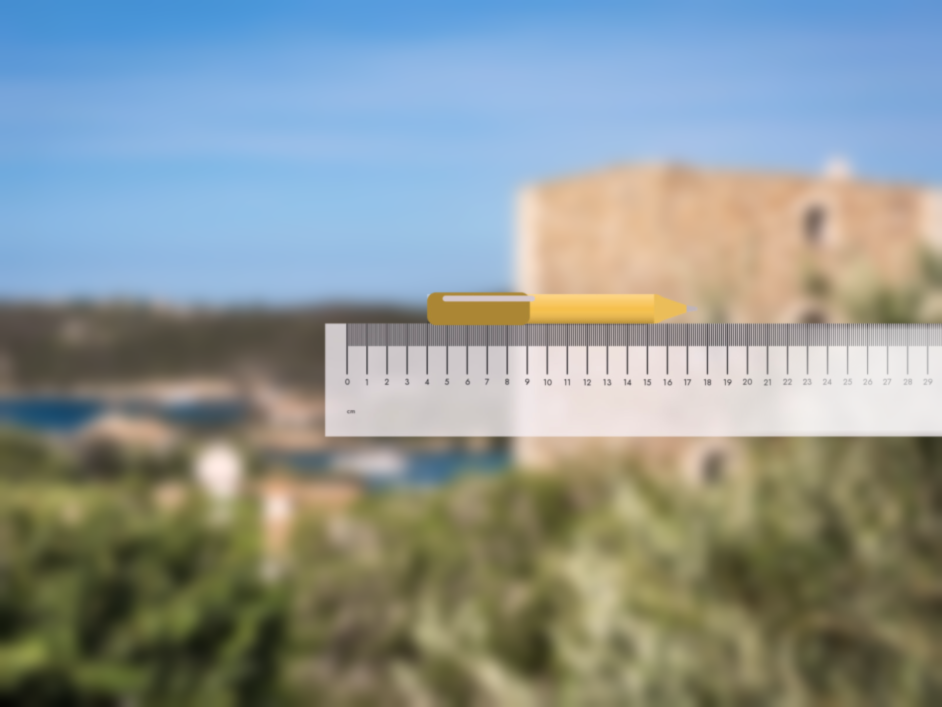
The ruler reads 13.5 cm
